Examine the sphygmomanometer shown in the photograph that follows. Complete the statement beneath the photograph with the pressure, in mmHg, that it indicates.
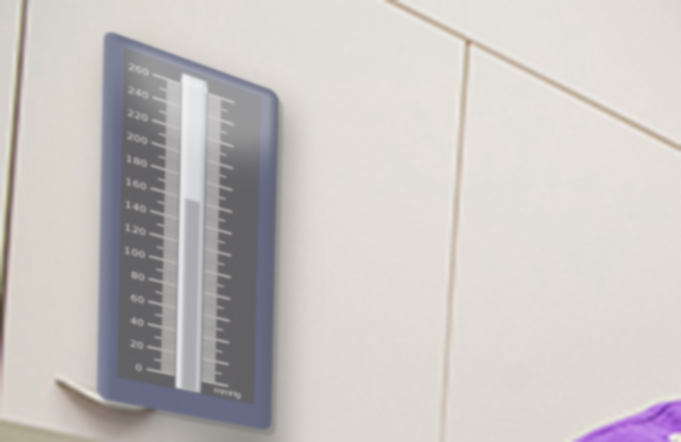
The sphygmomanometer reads 160 mmHg
